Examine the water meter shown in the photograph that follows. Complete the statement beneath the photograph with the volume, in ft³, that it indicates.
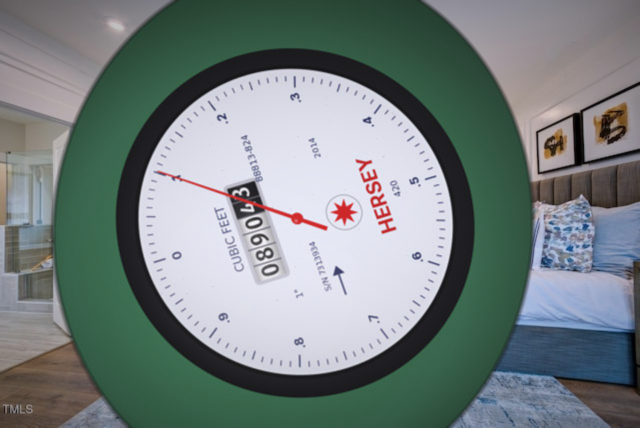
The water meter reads 89043.10 ft³
